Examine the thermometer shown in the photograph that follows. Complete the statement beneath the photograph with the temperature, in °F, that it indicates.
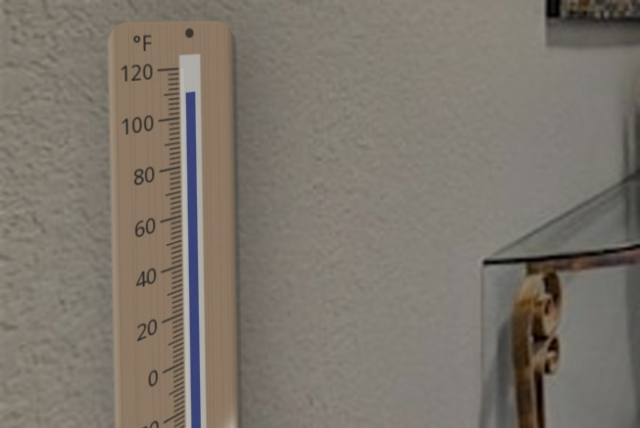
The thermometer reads 110 °F
